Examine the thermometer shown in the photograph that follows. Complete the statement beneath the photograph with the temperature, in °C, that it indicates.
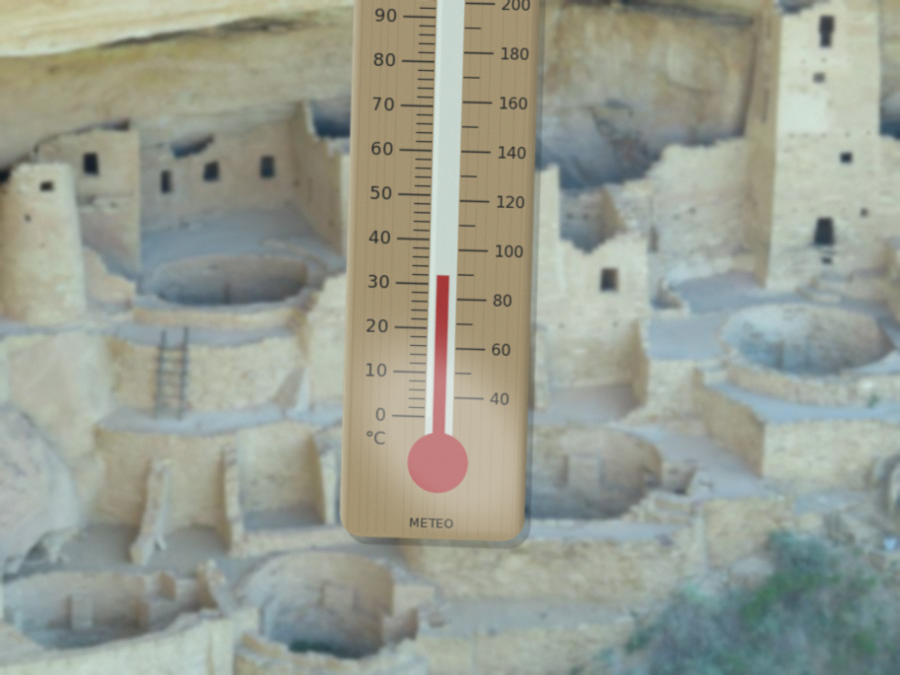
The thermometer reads 32 °C
